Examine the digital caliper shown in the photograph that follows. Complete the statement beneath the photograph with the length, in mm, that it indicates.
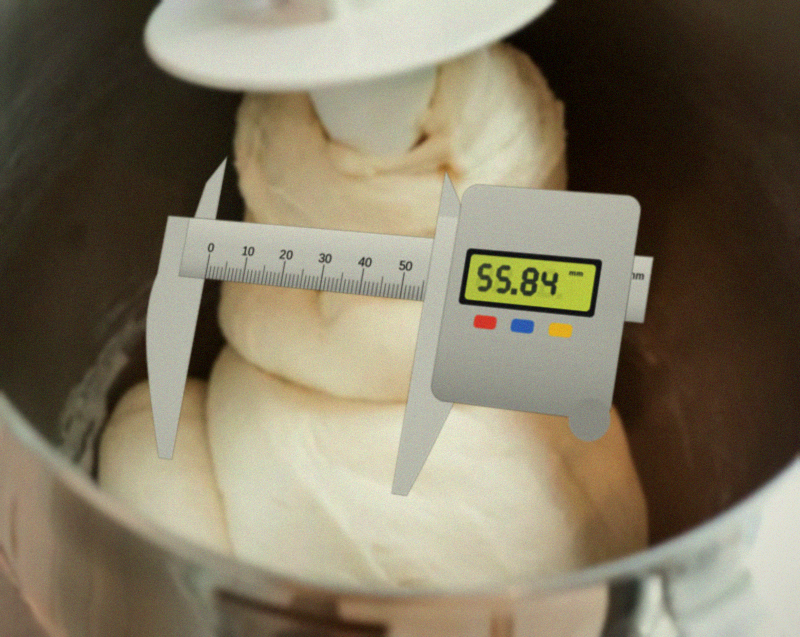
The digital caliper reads 55.84 mm
